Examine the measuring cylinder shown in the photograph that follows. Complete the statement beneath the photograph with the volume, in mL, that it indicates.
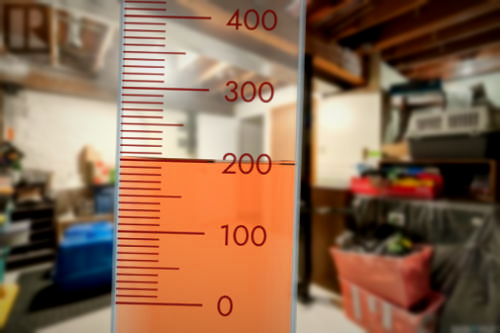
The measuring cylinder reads 200 mL
